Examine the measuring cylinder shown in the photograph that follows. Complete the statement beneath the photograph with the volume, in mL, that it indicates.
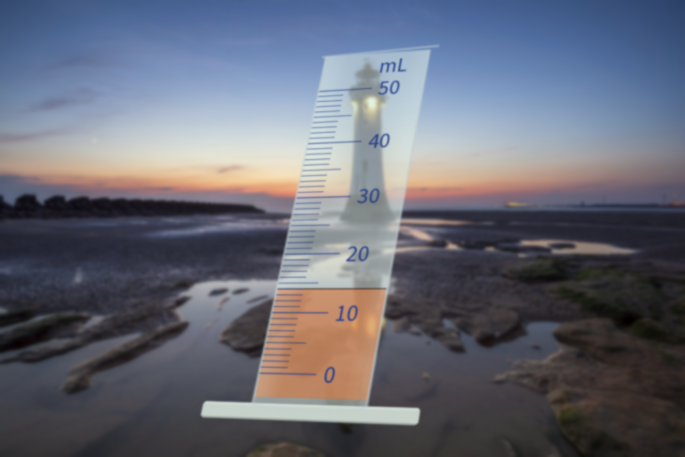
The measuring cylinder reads 14 mL
